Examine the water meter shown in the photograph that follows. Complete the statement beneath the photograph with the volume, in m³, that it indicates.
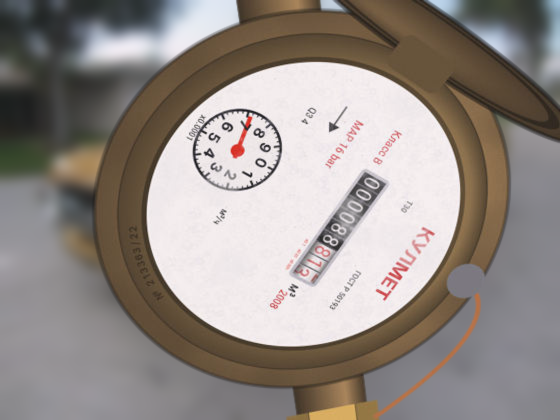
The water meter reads 88.8127 m³
